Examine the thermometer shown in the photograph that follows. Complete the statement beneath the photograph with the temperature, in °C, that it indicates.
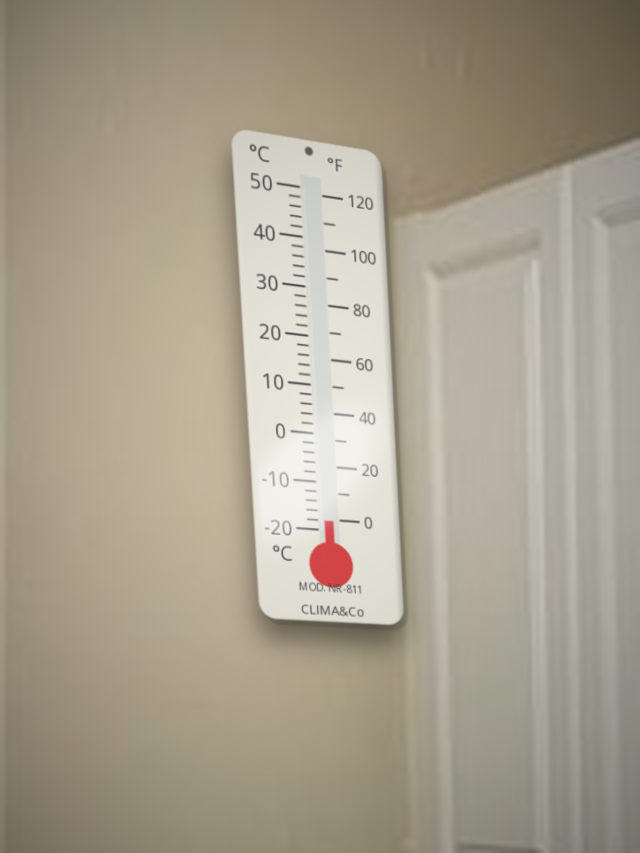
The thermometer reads -18 °C
